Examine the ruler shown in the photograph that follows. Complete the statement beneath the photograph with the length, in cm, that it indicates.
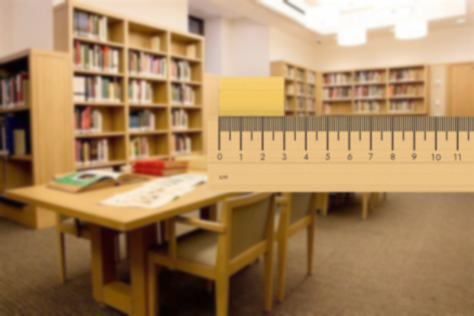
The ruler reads 3 cm
